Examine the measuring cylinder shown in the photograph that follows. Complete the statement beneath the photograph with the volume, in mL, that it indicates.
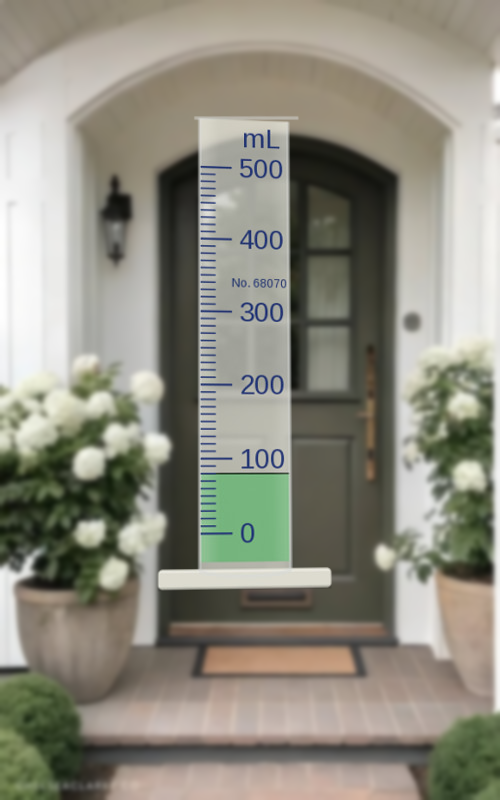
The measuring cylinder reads 80 mL
